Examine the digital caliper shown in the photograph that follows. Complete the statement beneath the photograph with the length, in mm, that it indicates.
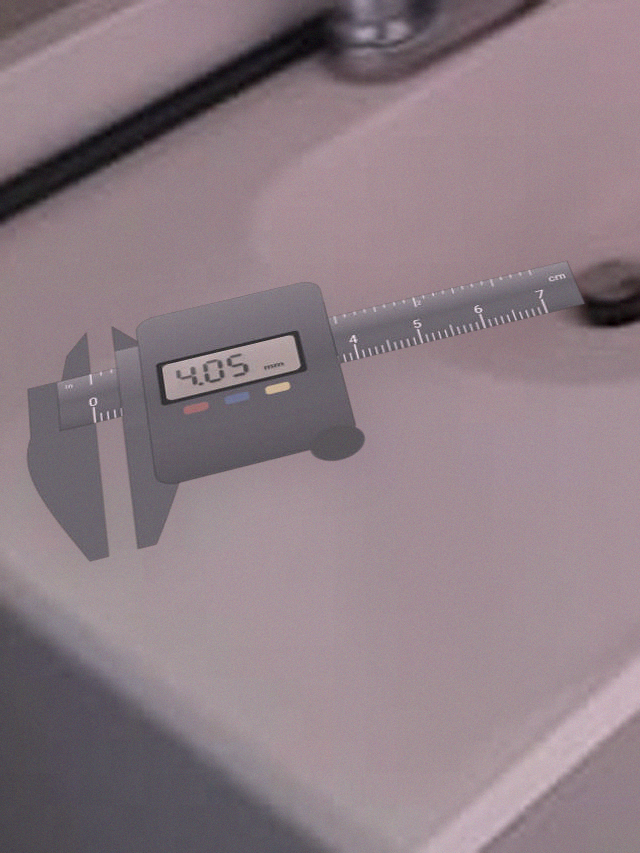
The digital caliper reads 4.05 mm
